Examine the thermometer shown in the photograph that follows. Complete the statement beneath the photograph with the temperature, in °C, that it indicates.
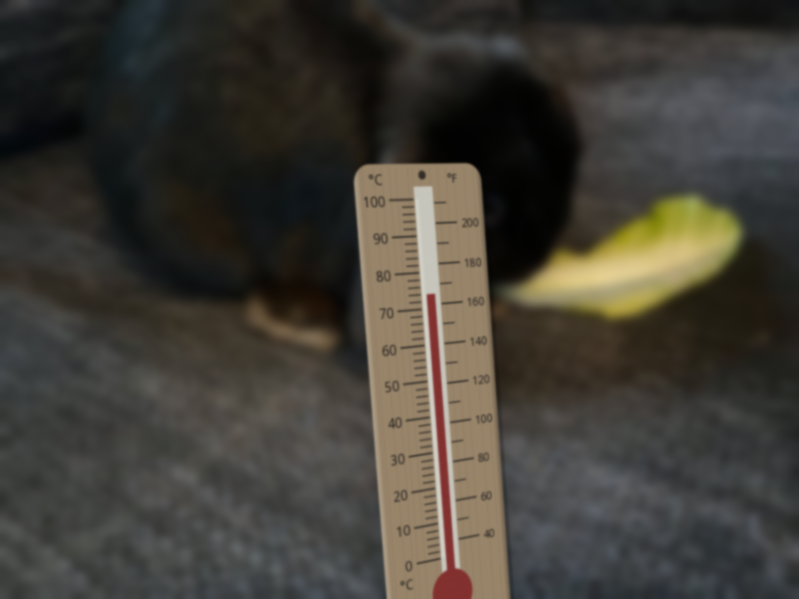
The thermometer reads 74 °C
